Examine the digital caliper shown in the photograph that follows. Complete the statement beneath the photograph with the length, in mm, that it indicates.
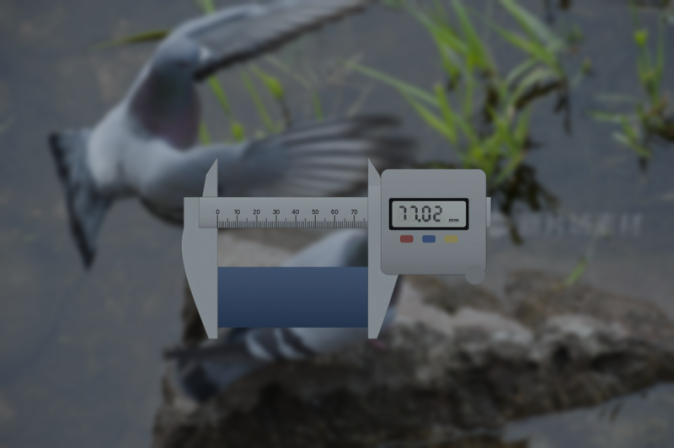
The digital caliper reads 77.02 mm
